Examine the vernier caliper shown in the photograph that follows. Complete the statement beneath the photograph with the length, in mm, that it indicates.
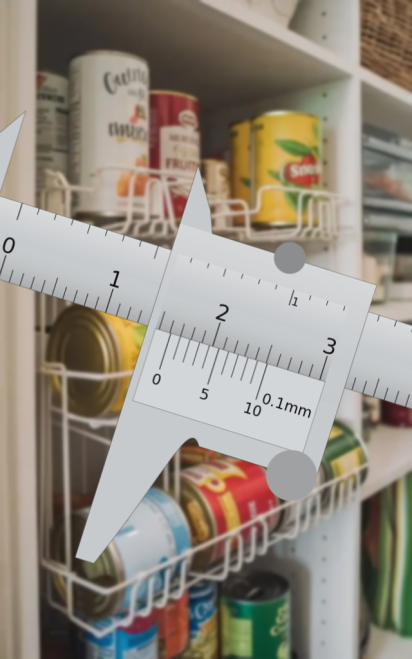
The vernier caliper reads 16.1 mm
